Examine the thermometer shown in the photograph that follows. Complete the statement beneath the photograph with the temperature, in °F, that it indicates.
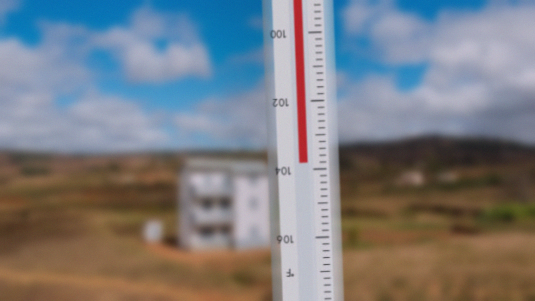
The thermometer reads 103.8 °F
